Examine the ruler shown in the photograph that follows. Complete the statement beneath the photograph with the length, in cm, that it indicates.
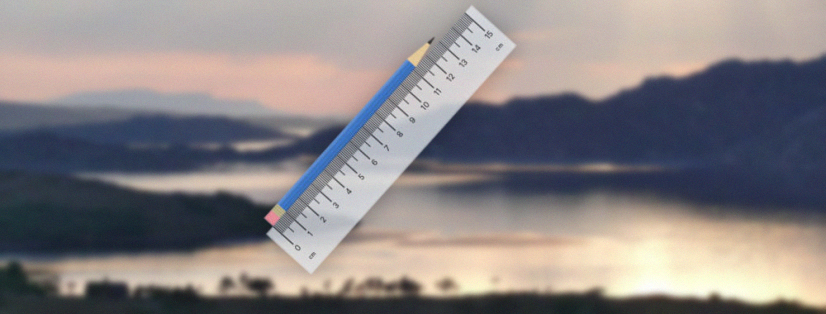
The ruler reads 13 cm
